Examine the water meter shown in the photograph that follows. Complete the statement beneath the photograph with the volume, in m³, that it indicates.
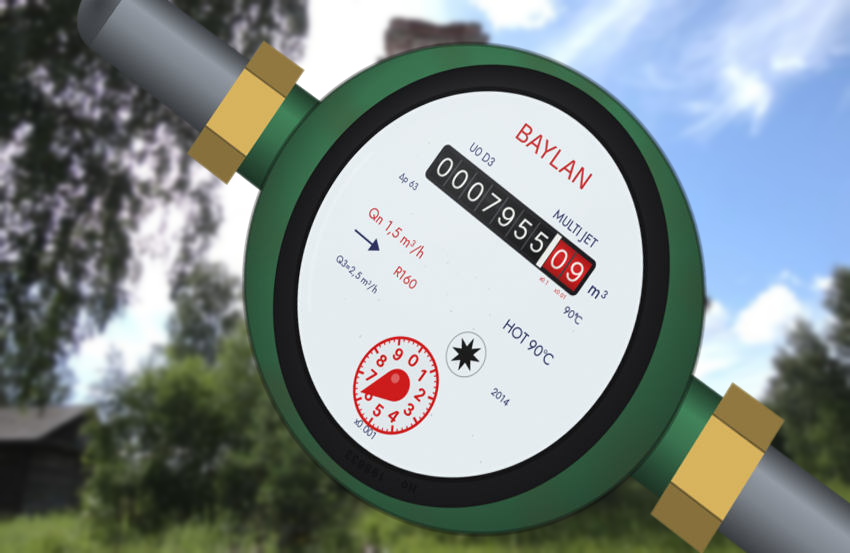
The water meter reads 7955.096 m³
